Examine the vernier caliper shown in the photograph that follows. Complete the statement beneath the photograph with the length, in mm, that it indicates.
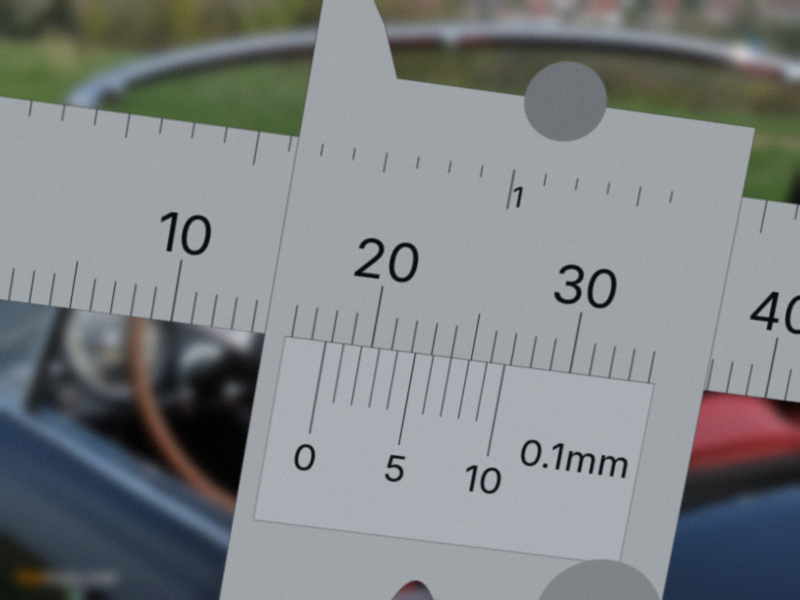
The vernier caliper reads 17.7 mm
